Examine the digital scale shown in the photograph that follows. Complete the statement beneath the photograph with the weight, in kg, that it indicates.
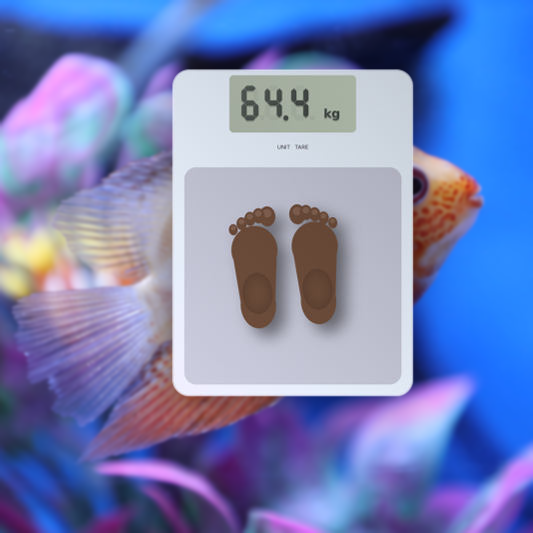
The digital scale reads 64.4 kg
